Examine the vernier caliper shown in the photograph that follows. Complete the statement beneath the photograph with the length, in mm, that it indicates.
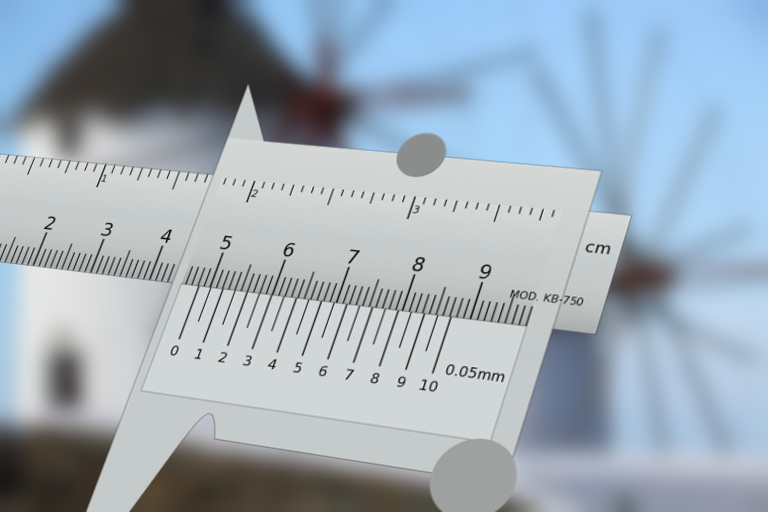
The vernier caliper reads 48.2 mm
